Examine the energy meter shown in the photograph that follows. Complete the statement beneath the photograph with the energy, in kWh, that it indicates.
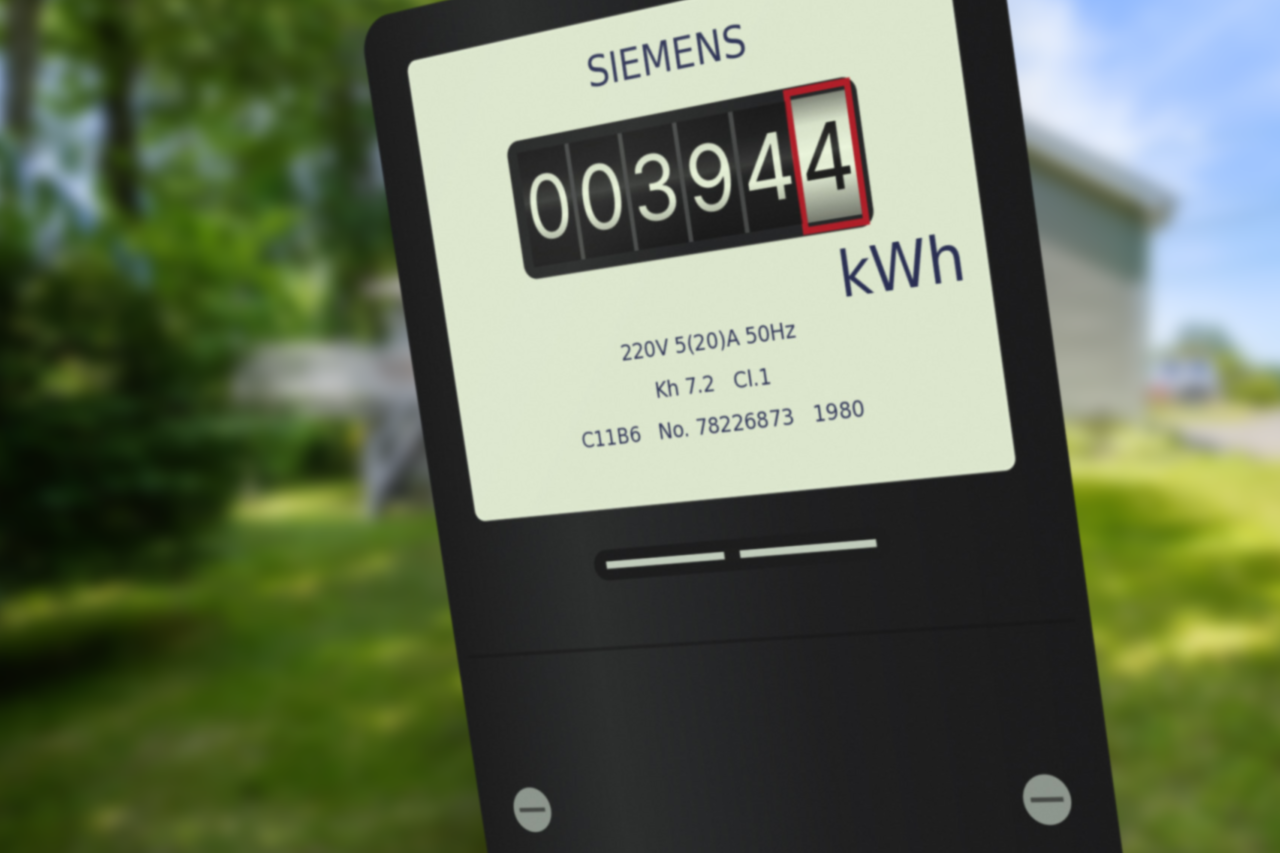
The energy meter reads 394.4 kWh
